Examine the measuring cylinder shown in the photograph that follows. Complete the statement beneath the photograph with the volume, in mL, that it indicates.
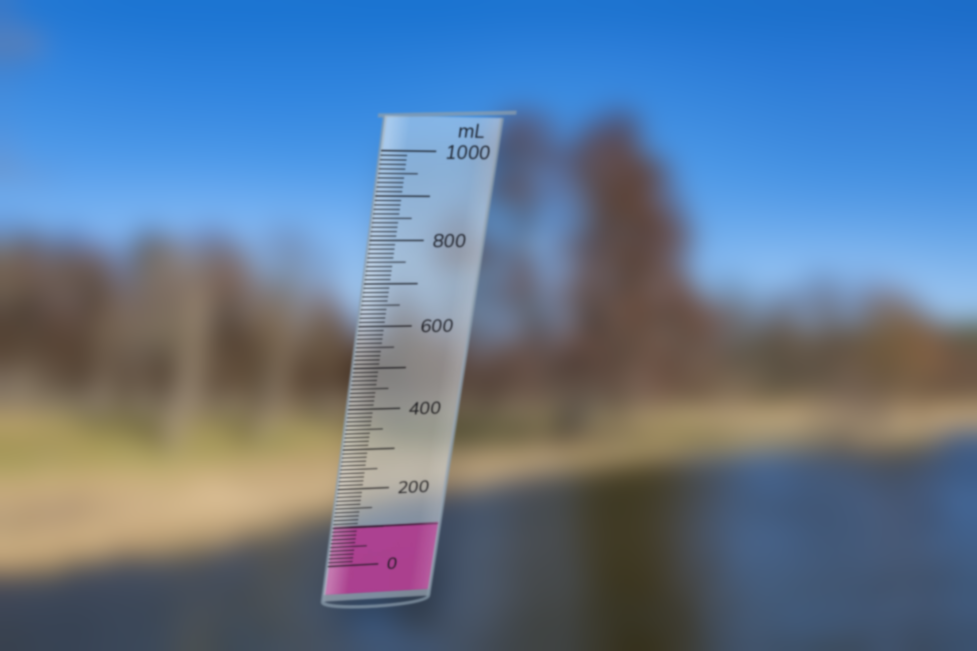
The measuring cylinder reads 100 mL
